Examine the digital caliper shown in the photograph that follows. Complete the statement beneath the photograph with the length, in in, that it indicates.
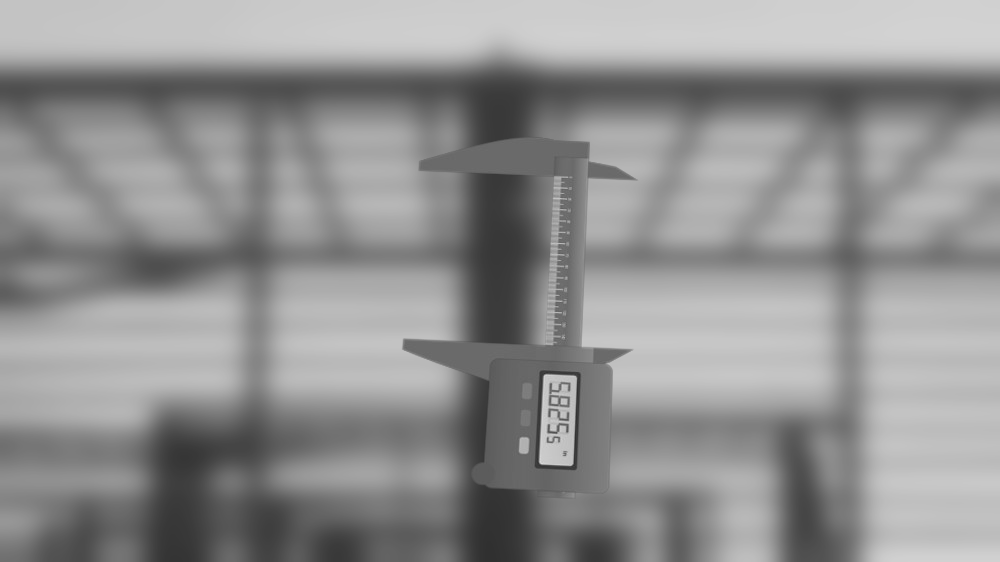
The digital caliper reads 5.8255 in
